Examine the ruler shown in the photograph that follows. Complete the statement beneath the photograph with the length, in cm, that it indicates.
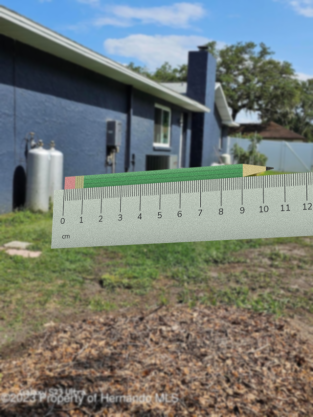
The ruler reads 10.5 cm
